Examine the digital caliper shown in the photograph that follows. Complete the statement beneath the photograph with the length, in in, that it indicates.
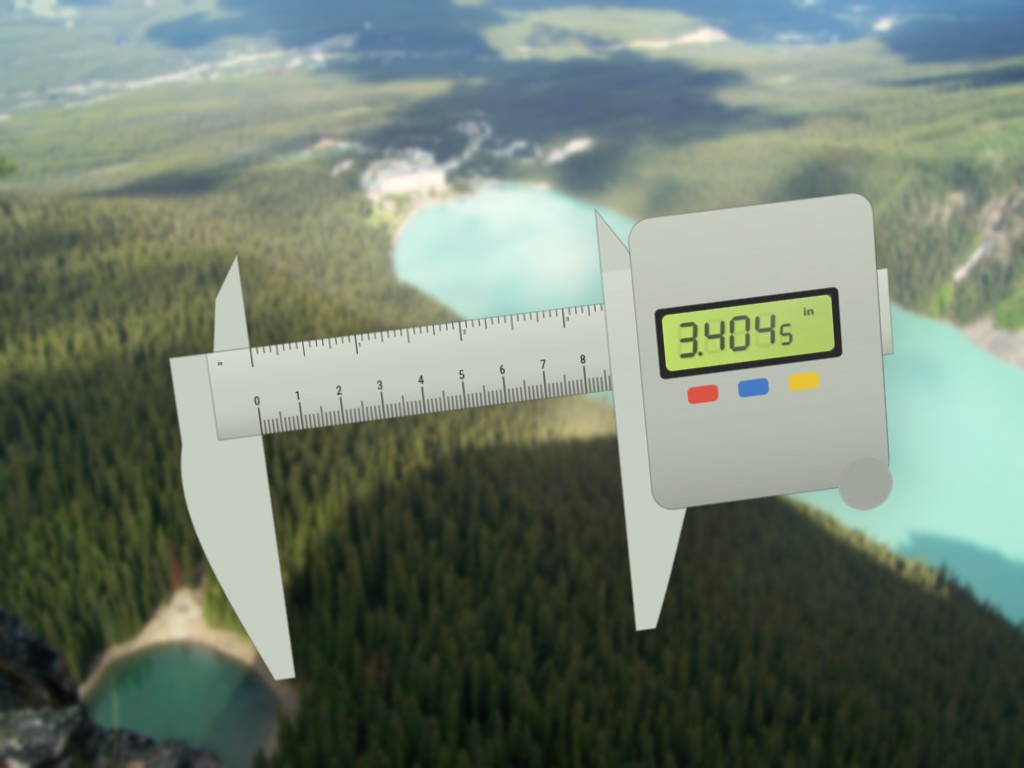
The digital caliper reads 3.4045 in
